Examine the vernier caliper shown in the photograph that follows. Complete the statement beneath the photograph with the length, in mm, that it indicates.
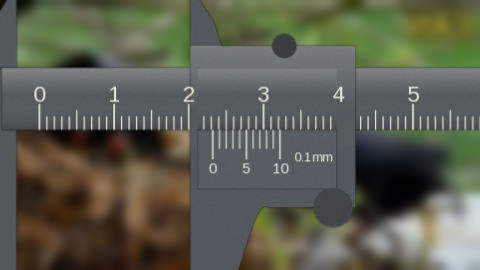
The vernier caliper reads 23.2 mm
